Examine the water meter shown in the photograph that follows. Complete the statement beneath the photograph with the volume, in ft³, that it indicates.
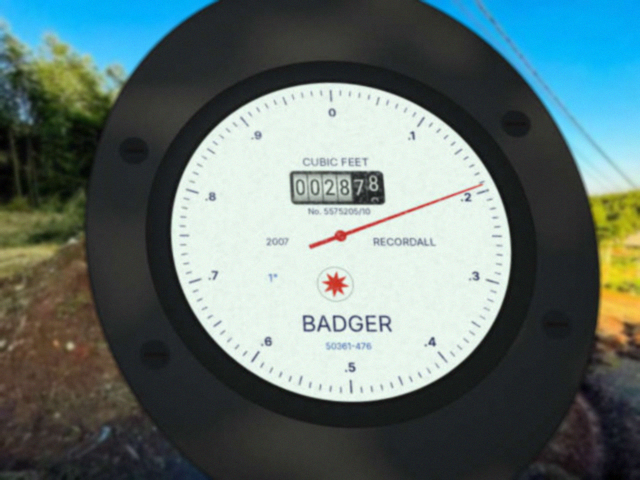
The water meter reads 2878.19 ft³
